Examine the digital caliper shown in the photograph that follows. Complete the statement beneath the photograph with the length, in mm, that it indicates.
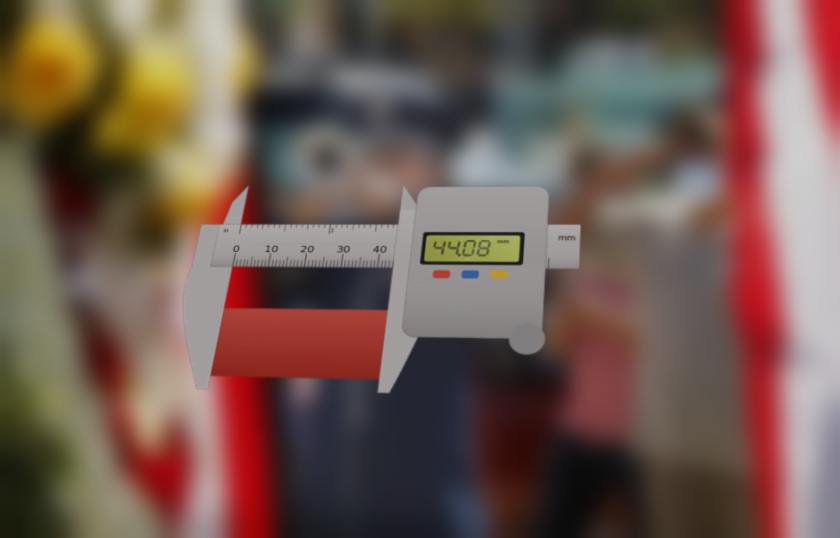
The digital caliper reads 44.08 mm
